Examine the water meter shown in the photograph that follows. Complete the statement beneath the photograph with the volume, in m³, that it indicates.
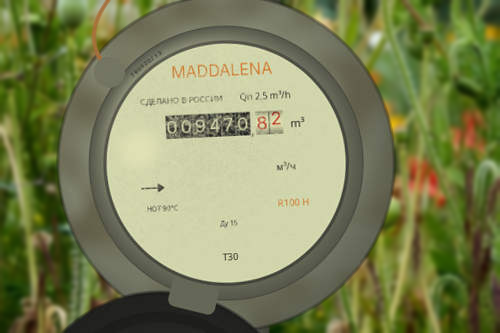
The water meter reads 9470.82 m³
